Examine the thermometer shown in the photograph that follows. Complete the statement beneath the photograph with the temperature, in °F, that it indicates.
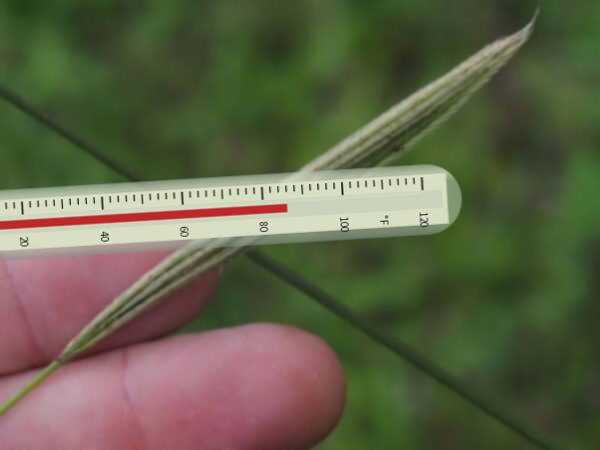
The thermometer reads 86 °F
